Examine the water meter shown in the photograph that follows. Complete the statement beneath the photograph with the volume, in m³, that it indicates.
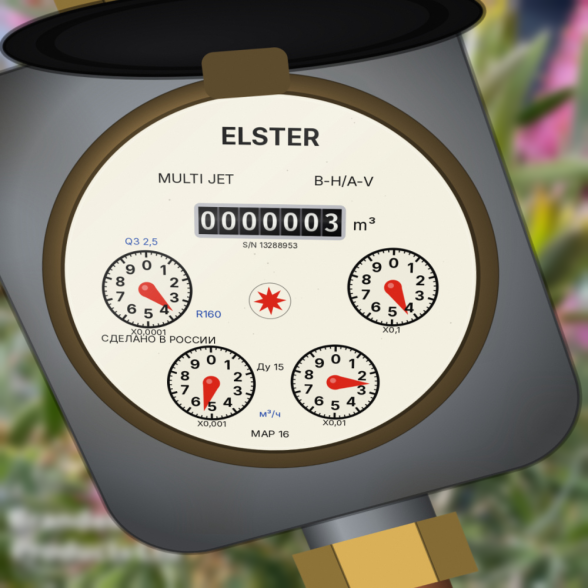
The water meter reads 3.4253 m³
